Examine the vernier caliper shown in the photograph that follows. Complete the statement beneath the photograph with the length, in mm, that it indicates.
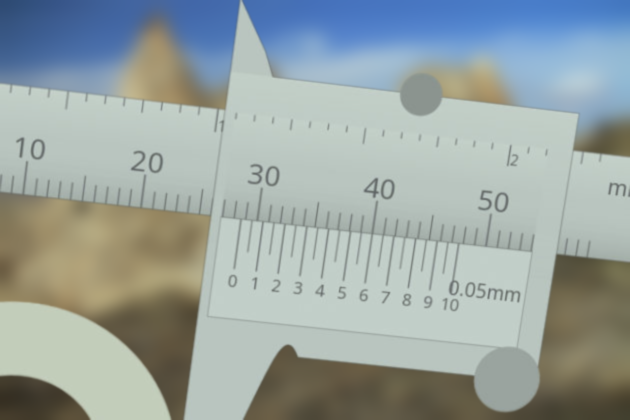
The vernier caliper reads 28.6 mm
